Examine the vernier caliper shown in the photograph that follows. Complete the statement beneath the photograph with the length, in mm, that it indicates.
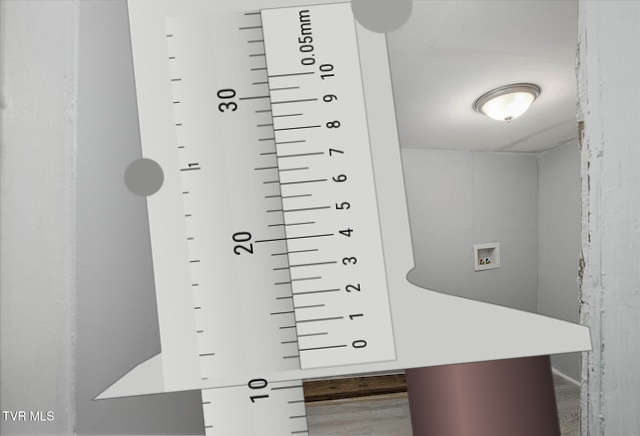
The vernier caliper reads 12.4 mm
